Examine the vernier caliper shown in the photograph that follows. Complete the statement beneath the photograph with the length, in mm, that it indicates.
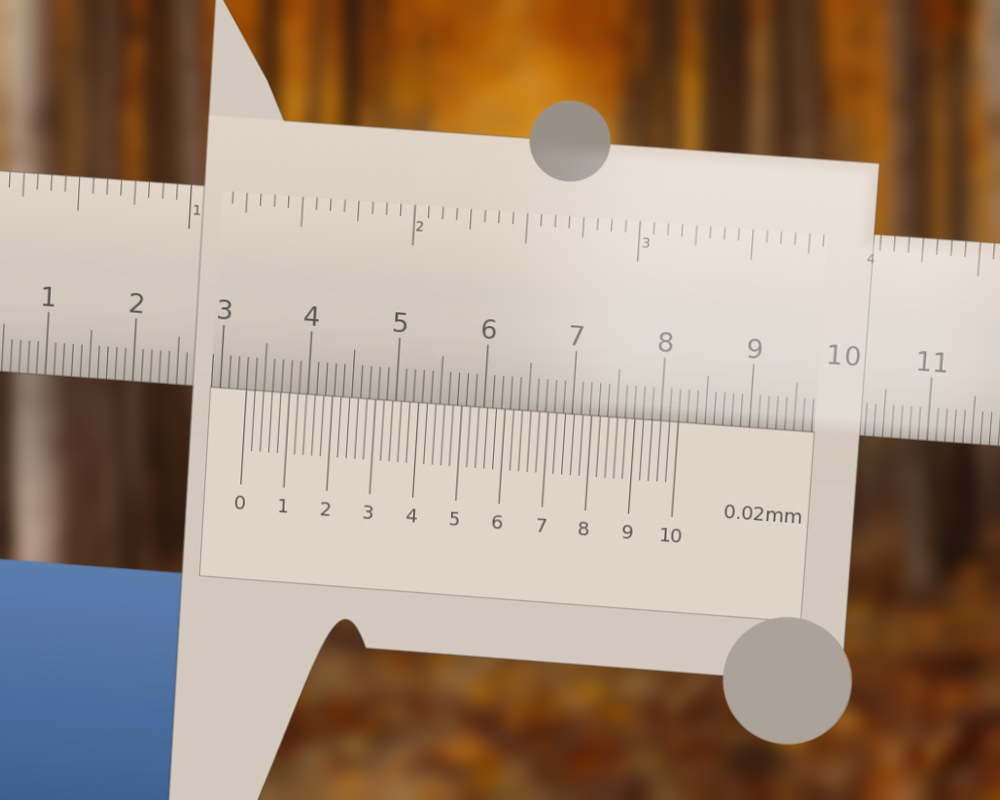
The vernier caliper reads 33.0 mm
